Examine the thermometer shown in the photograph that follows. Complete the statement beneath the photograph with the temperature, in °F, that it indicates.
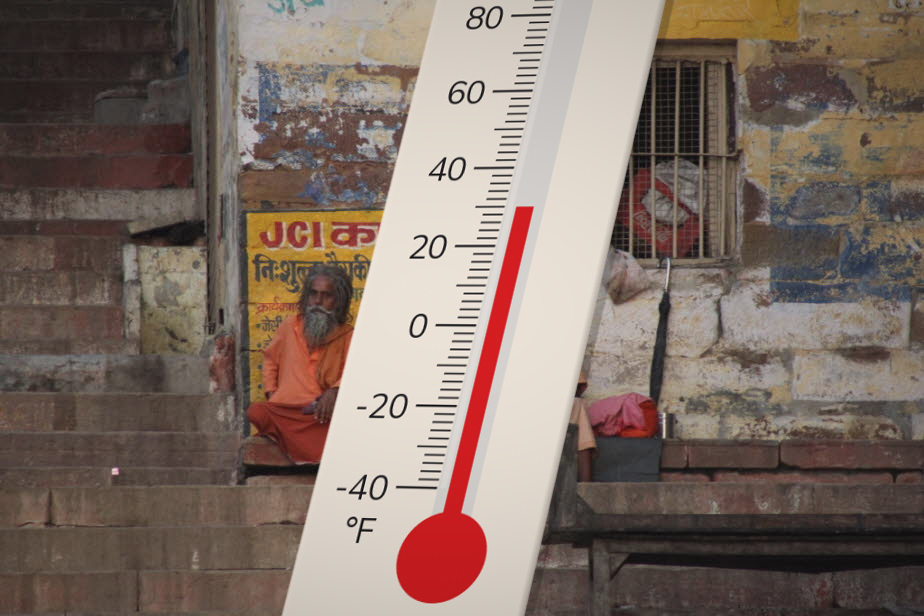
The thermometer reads 30 °F
